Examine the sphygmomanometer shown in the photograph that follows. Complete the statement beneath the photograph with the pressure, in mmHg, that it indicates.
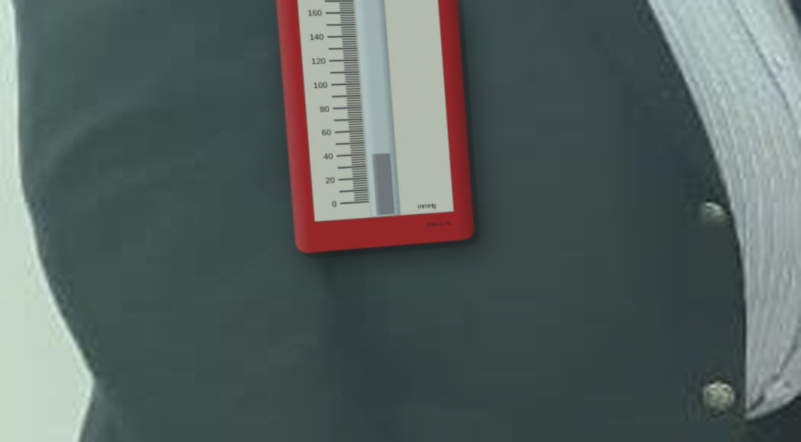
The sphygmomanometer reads 40 mmHg
